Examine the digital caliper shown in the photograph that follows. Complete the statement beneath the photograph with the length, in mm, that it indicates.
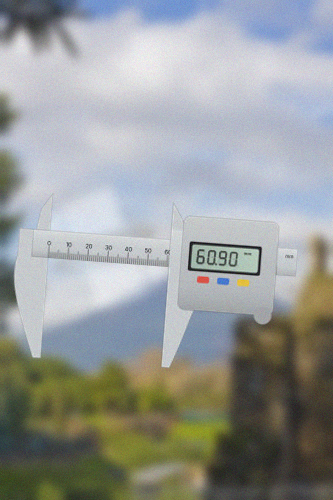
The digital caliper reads 60.90 mm
